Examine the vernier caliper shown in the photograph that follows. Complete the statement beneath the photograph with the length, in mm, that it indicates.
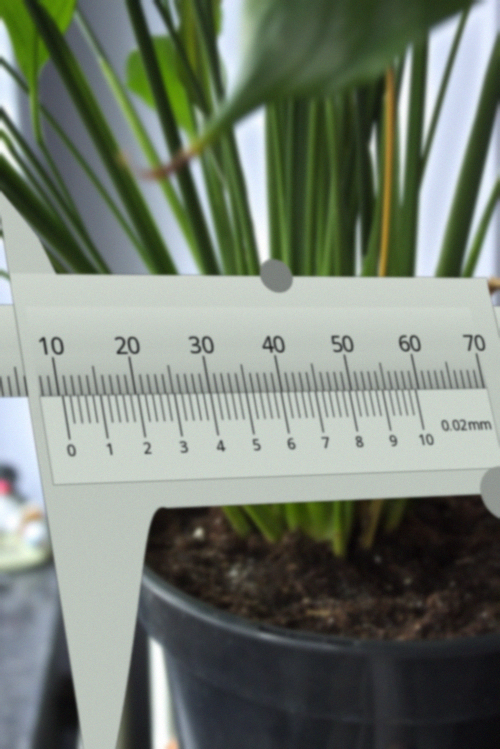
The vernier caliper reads 10.5 mm
